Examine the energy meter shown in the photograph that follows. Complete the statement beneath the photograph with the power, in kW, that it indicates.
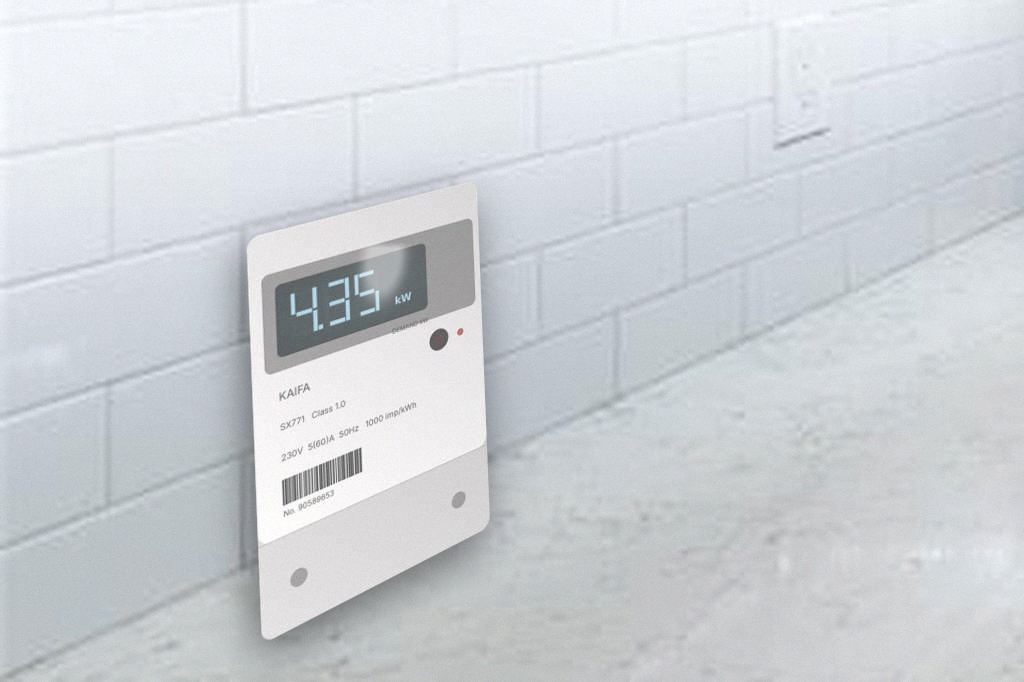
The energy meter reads 4.35 kW
